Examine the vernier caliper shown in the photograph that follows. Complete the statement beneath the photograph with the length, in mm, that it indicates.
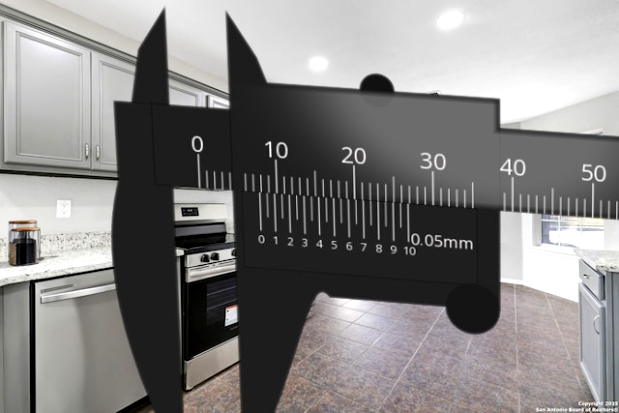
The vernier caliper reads 7.8 mm
